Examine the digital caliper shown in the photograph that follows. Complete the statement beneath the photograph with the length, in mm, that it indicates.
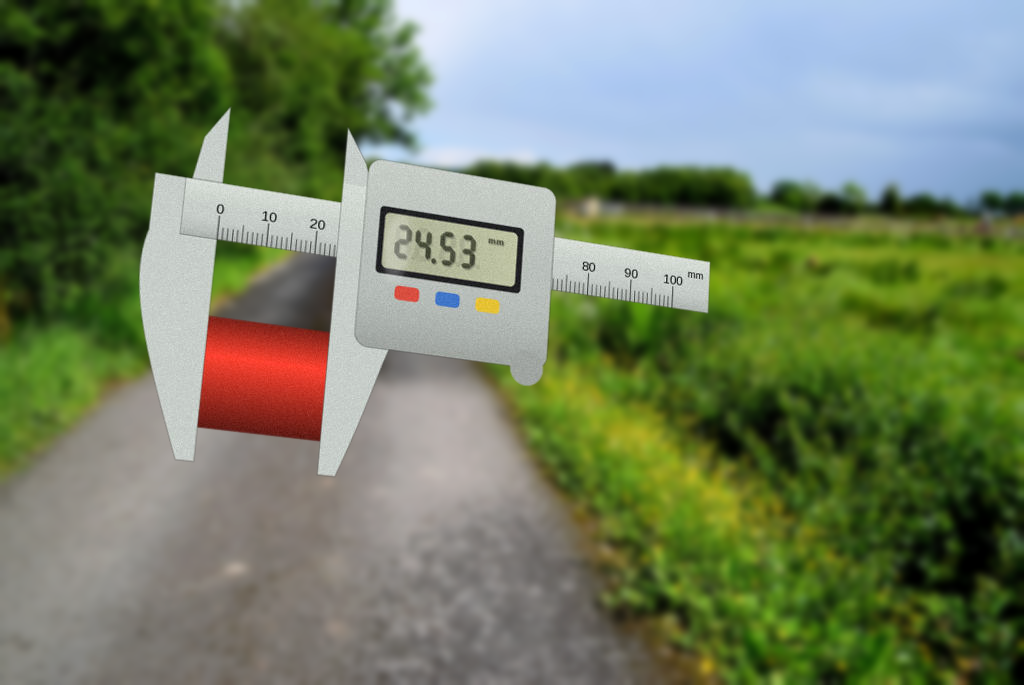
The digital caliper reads 24.53 mm
